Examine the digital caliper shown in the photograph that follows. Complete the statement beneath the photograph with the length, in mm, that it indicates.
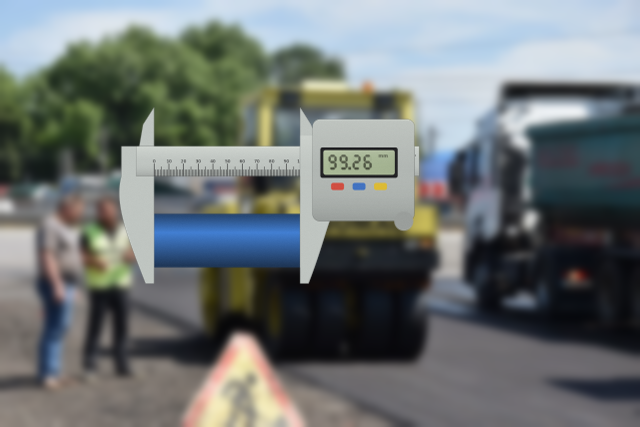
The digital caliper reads 99.26 mm
